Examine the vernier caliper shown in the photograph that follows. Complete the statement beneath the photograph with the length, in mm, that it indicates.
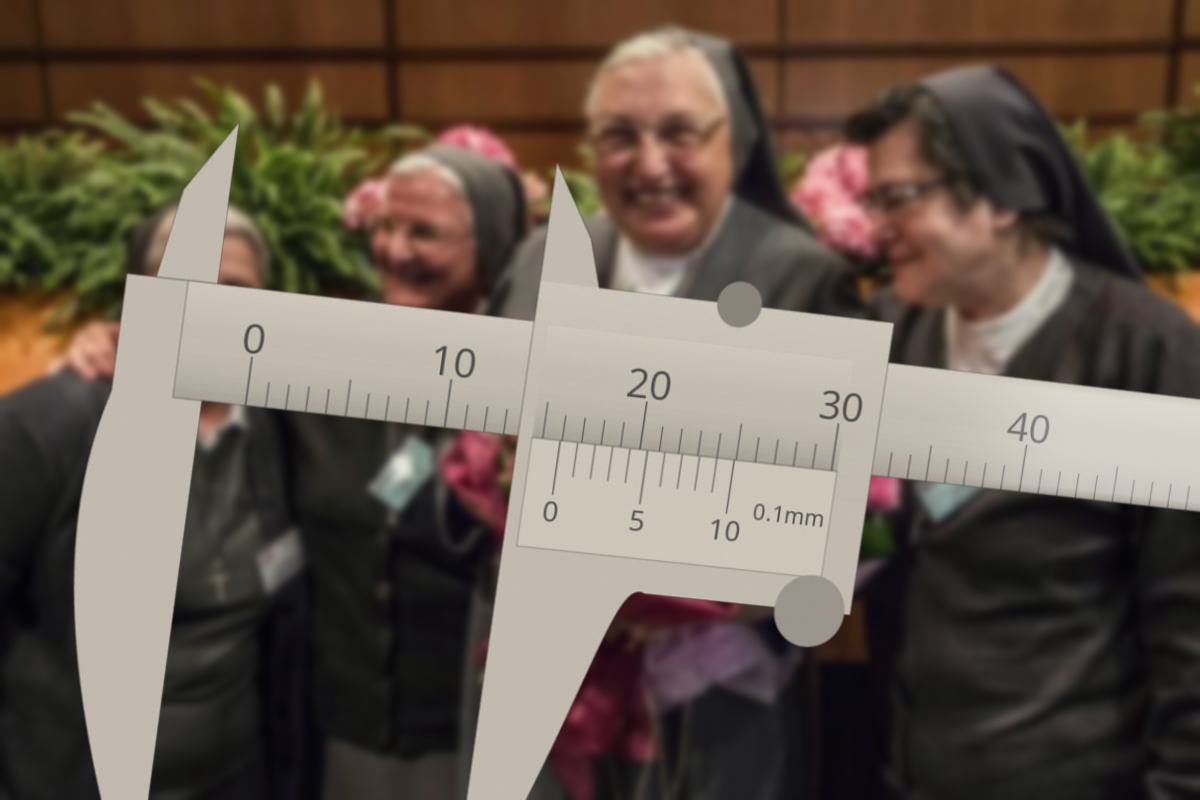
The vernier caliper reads 15.9 mm
